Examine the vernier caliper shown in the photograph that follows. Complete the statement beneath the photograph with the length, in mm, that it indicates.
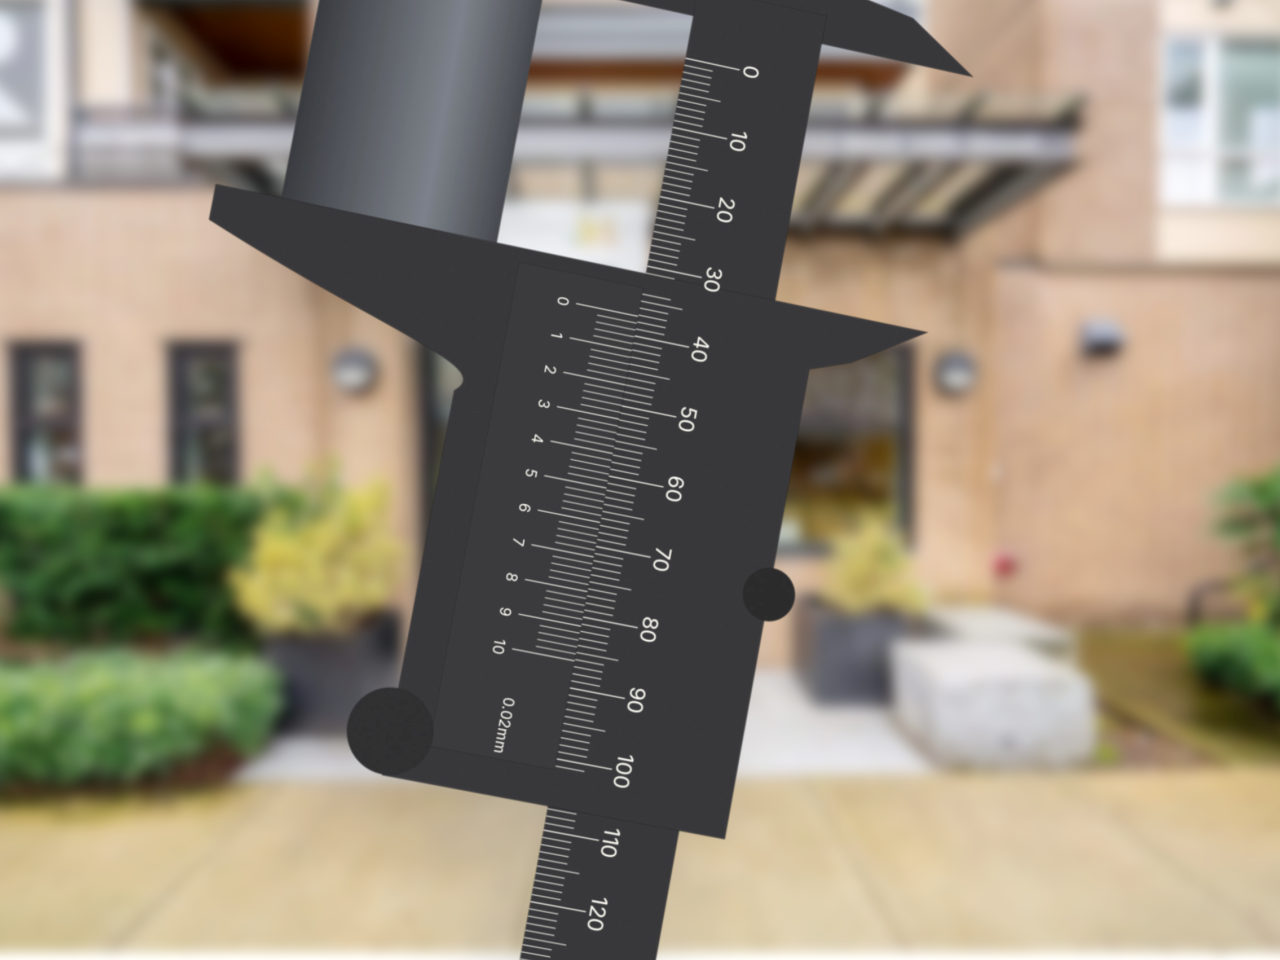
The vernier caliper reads 37.2 mm
